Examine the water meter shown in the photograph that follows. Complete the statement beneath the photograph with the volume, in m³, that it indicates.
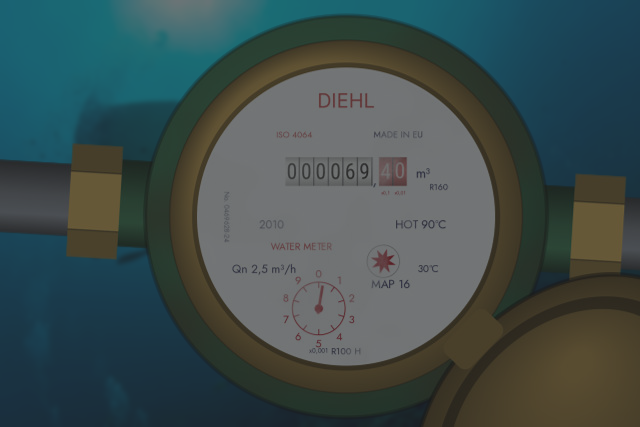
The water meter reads 69.400 m³
